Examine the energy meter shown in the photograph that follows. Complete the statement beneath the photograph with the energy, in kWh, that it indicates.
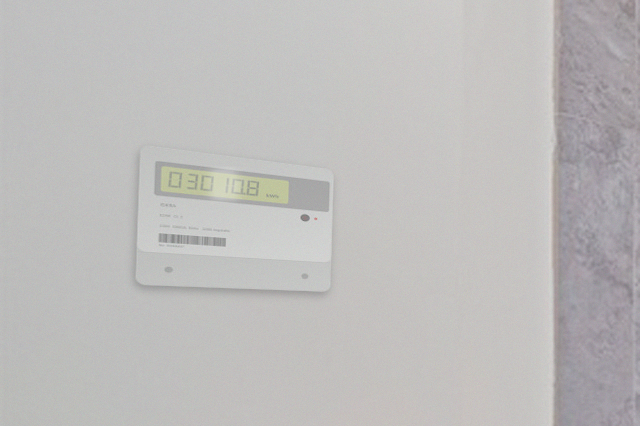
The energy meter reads 3010.8 kWh
